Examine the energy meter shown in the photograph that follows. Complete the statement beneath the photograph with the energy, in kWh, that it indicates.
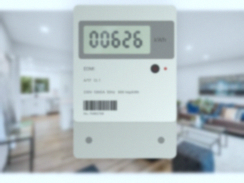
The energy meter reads 626 kWh
